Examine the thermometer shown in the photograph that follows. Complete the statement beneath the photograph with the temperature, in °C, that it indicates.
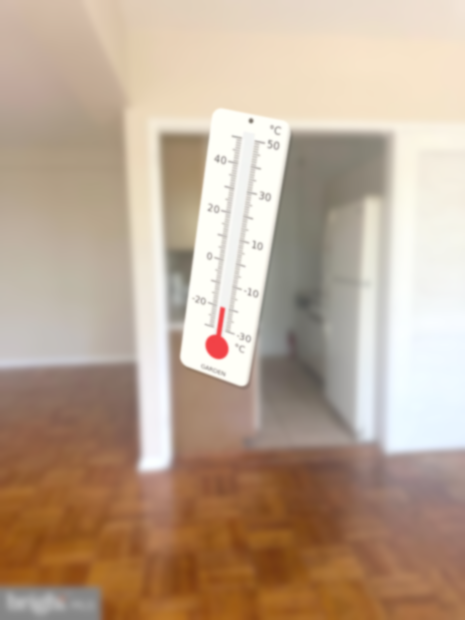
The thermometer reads -20 °C
